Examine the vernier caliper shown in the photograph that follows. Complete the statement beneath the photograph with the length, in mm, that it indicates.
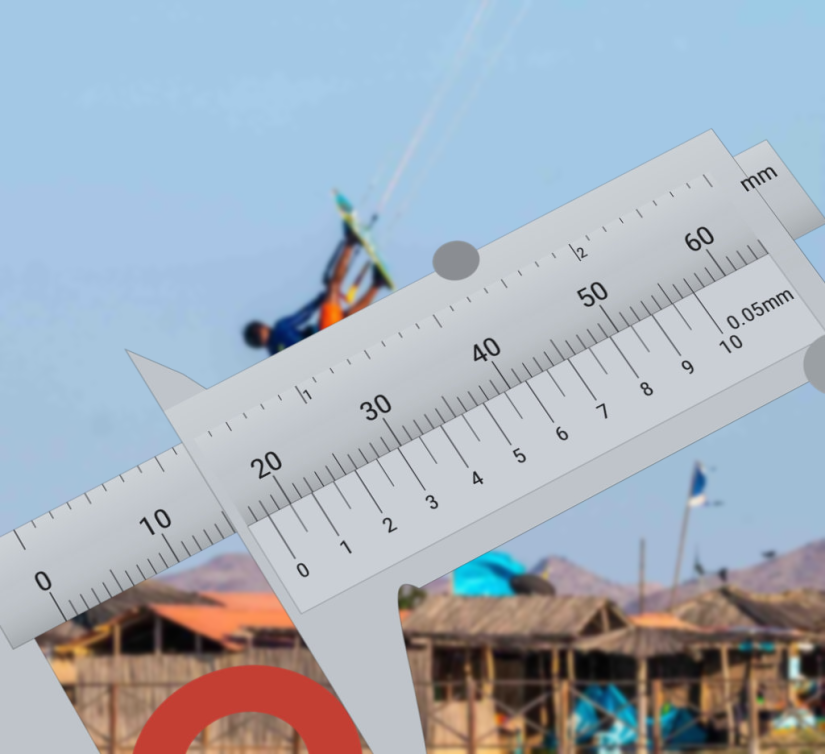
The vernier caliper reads 18.0 mm
